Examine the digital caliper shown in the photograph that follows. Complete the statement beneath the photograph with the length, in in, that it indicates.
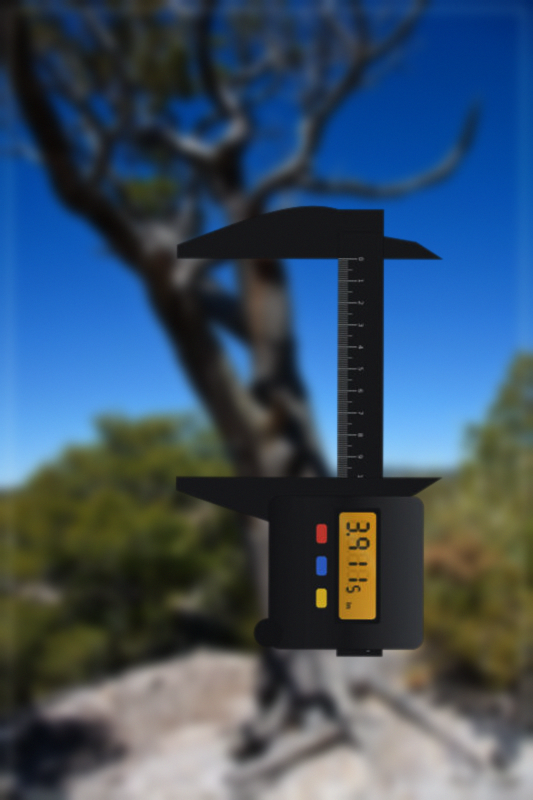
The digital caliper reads 3.9115 in
